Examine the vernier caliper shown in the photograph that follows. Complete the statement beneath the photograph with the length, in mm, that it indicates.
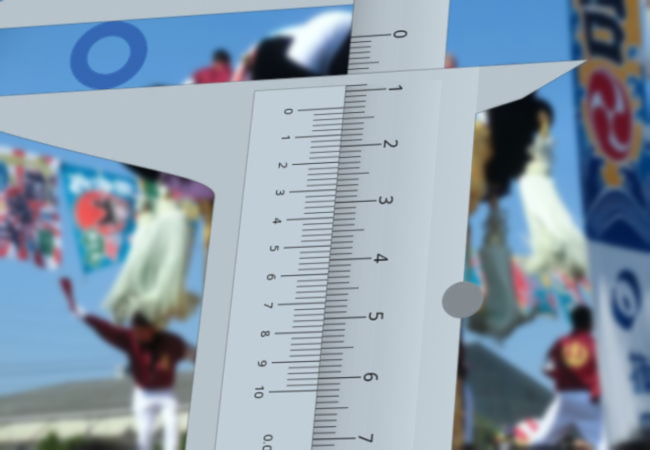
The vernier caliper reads 13.0 mm
